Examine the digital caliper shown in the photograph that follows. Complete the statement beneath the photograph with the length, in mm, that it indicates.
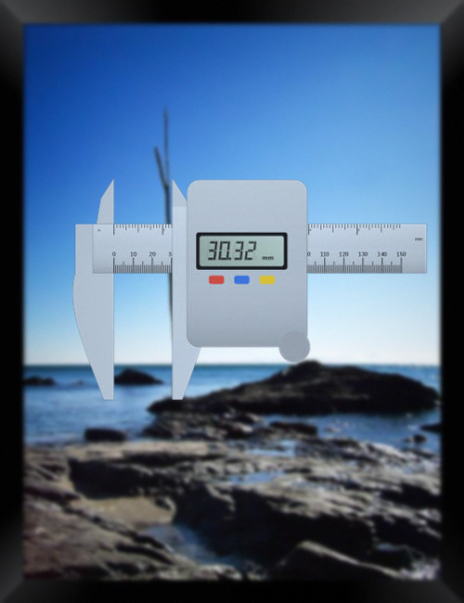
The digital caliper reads 30.32 mm
